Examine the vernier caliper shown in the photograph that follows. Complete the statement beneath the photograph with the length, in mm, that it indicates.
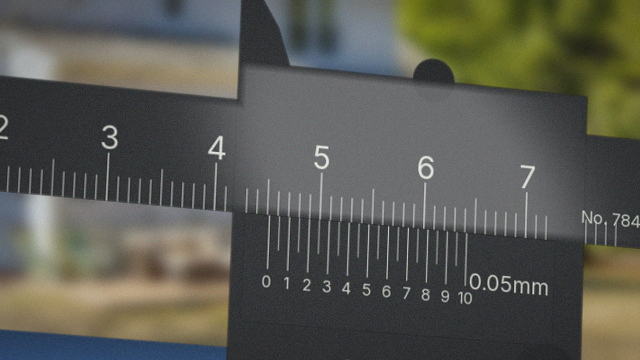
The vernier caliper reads 45.2 mm
